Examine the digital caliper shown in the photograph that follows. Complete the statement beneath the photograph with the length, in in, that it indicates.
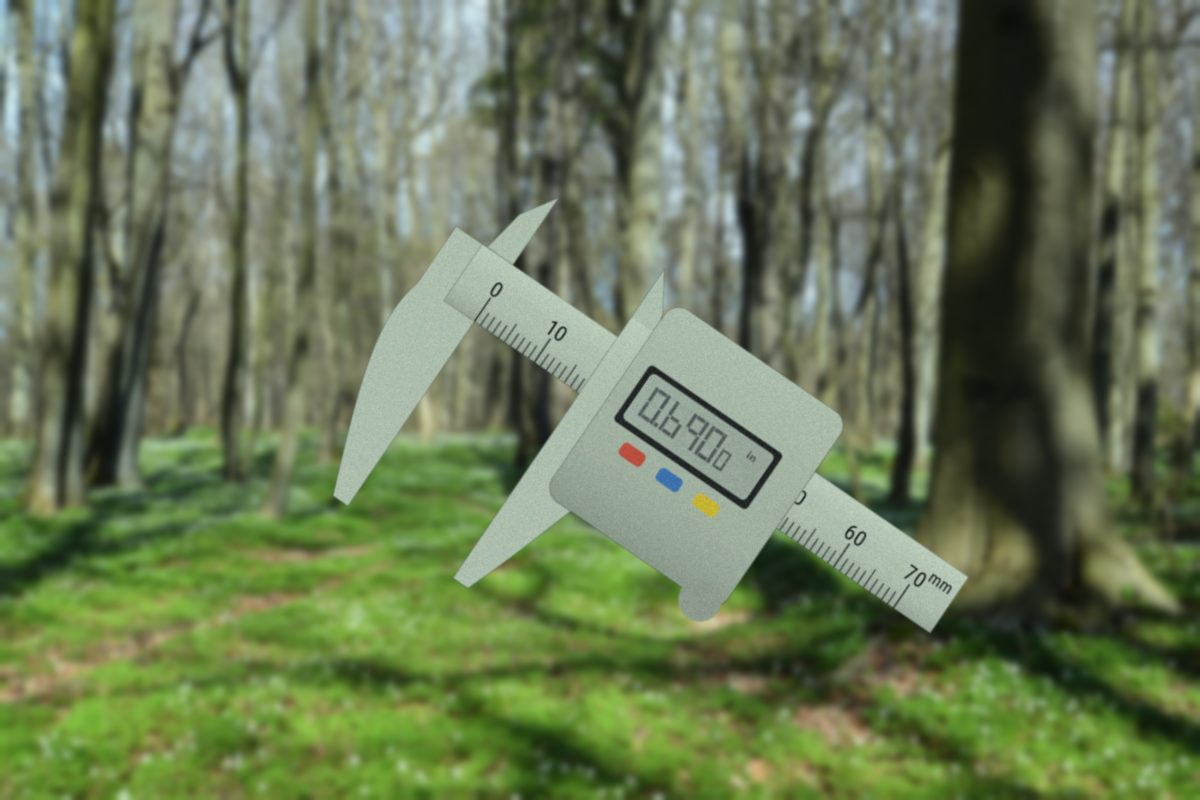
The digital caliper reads 0.6900 in
